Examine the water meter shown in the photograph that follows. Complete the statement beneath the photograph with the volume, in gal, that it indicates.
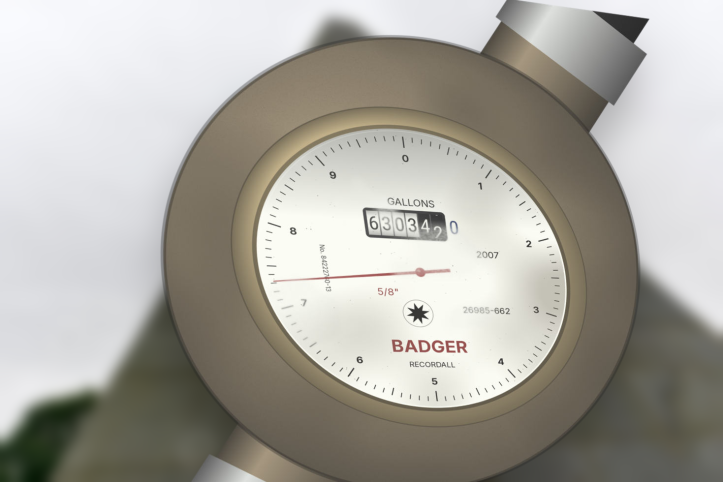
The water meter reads 6303417.3 gal
